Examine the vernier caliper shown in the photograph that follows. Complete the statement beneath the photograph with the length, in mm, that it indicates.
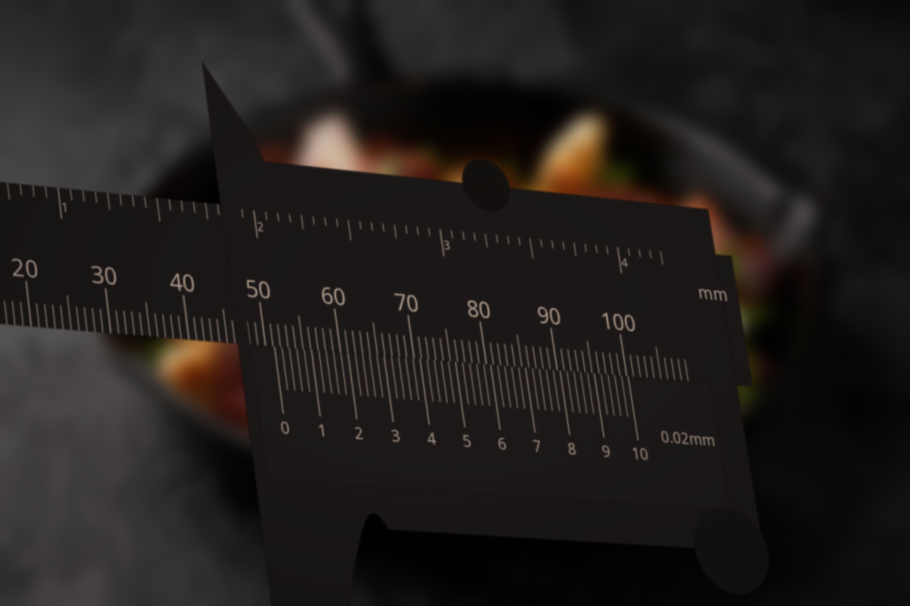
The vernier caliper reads 51.2 mm
